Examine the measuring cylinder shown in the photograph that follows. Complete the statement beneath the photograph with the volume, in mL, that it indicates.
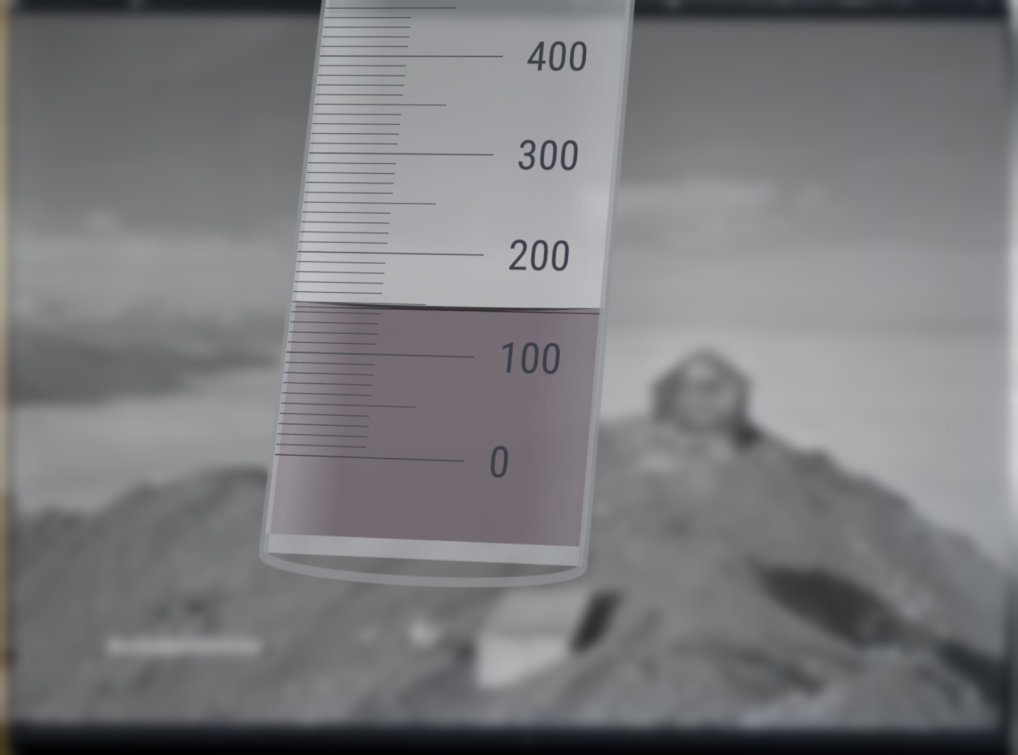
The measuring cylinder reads 145 mL
